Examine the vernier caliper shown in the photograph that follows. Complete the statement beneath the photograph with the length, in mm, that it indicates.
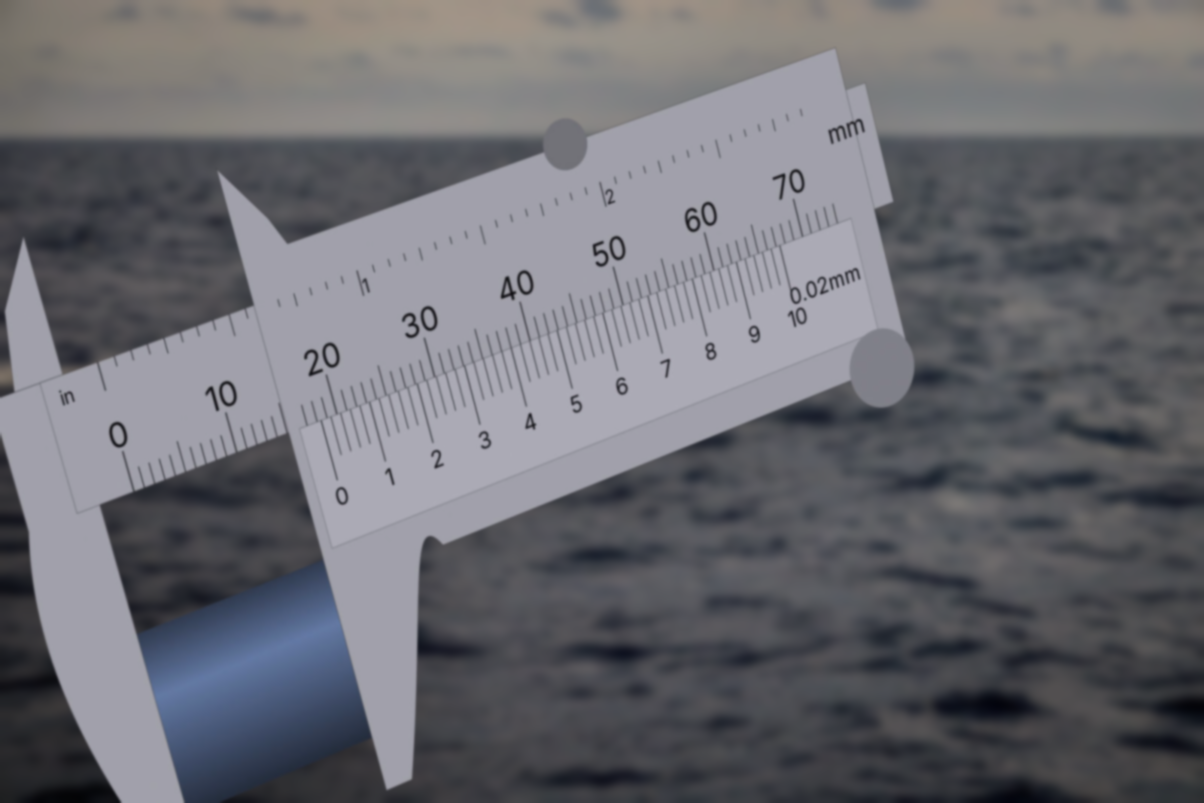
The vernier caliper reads 18.4 mm
